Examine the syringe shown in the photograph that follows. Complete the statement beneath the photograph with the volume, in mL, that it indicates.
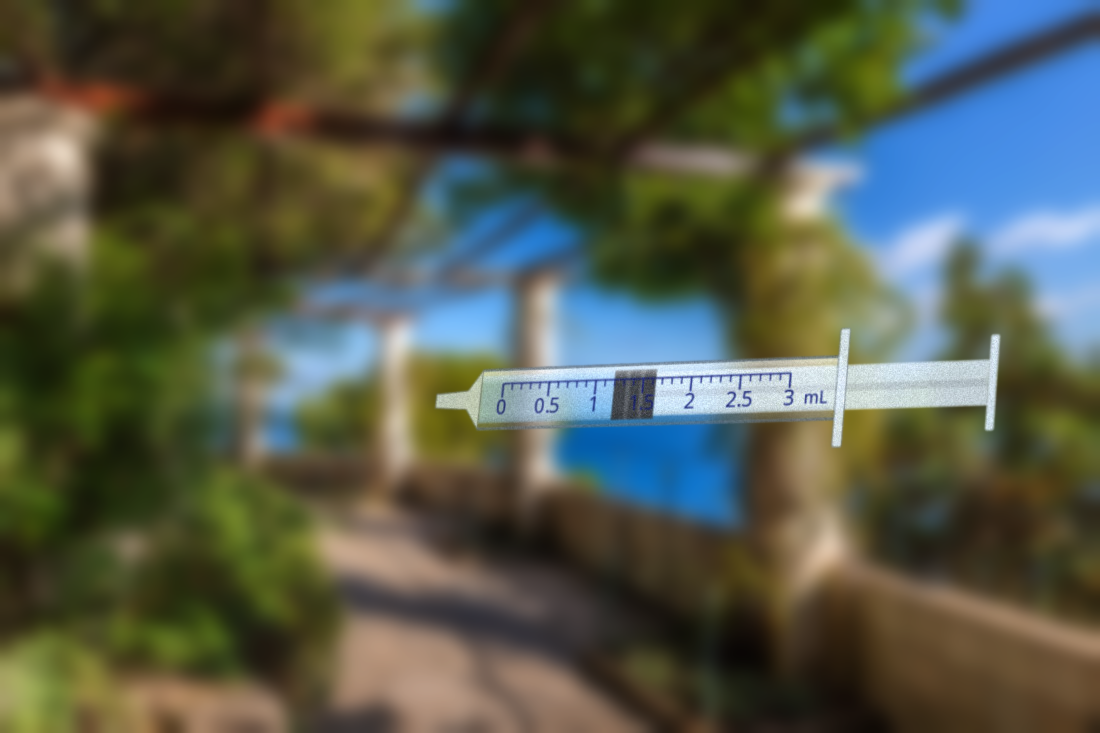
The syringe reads 1.2 mL
